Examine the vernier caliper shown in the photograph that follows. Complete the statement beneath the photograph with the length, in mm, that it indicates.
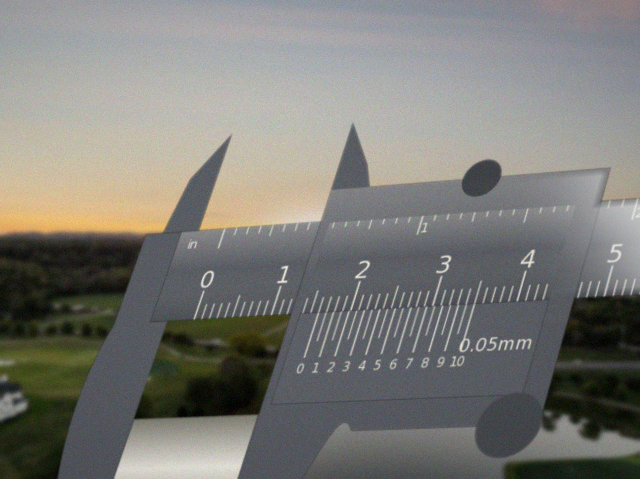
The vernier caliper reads 16.0 mm
